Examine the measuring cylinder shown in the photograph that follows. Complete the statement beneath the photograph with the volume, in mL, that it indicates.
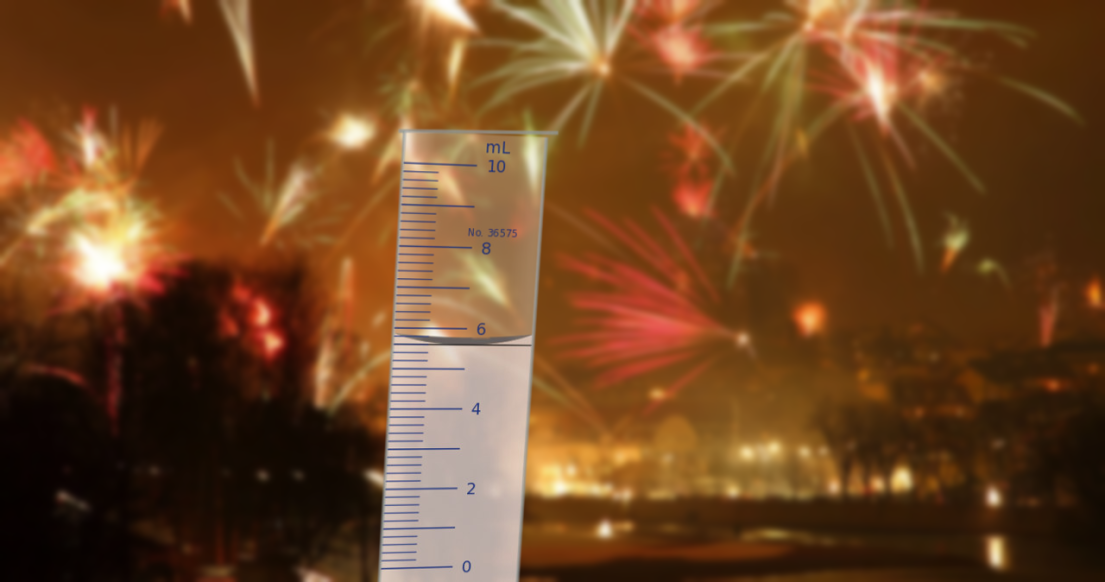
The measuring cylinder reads 5.6 mL
